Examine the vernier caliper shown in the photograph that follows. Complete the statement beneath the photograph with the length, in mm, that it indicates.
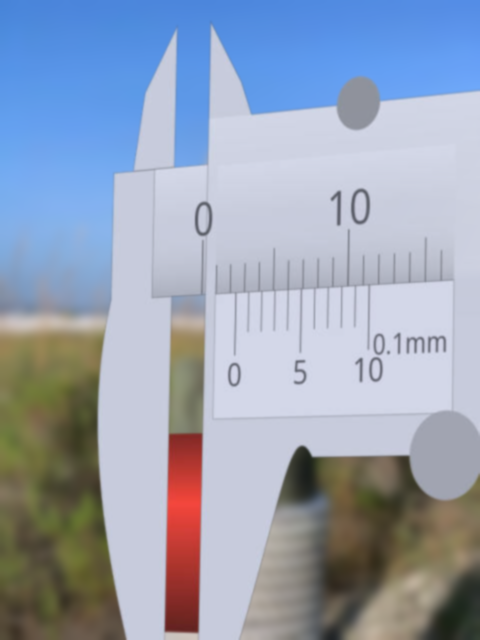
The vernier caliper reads 2.4 mm
